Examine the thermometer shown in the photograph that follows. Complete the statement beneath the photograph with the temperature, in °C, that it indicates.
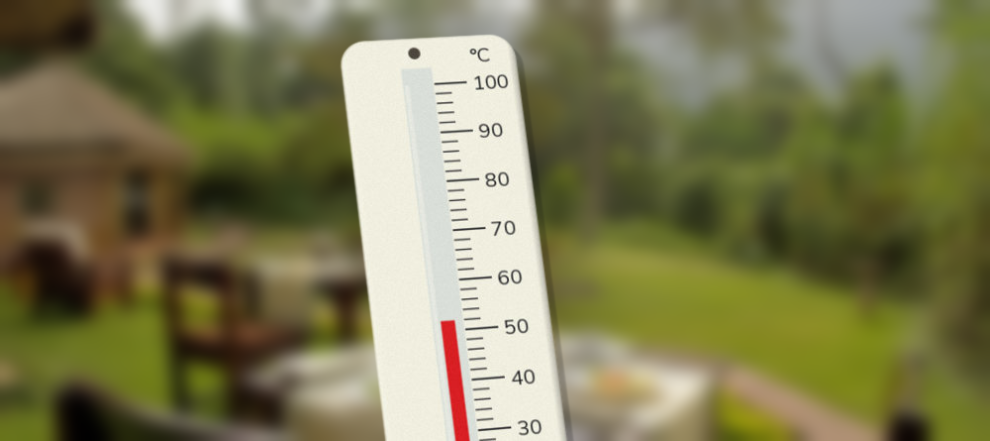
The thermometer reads 52 °C
